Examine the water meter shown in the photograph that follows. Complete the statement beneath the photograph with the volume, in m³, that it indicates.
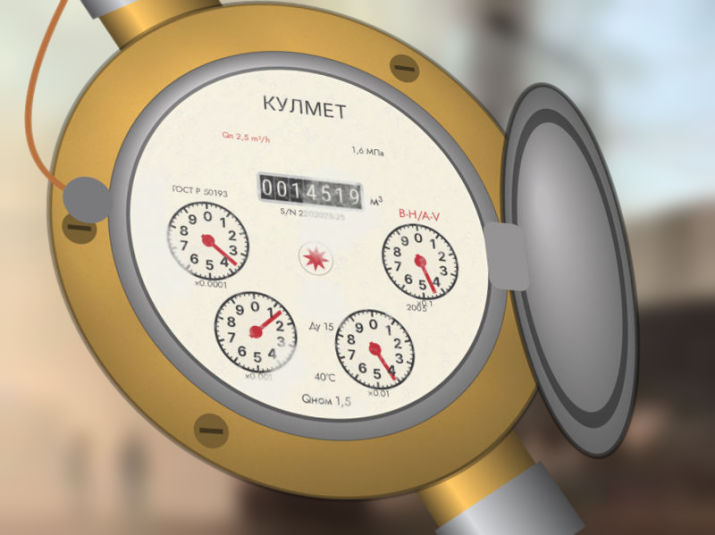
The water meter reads 14519.4413 m³
